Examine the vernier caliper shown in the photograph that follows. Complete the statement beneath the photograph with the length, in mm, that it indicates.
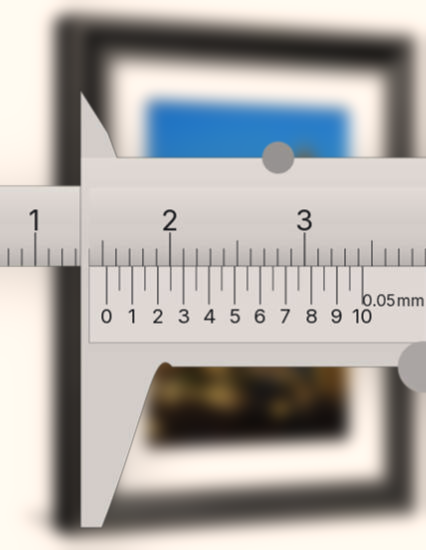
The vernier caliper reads 15.3 mm
